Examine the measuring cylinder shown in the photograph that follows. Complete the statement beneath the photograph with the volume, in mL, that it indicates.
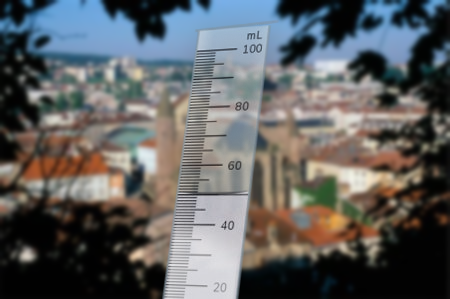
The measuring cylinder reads 50 mL
